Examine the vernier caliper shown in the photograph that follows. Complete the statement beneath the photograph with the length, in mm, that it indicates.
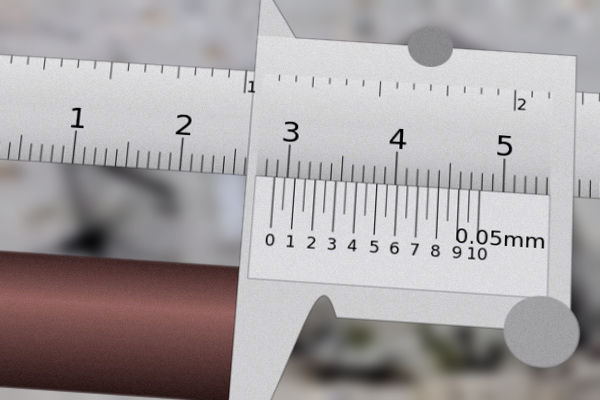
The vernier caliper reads 28.8 mm
